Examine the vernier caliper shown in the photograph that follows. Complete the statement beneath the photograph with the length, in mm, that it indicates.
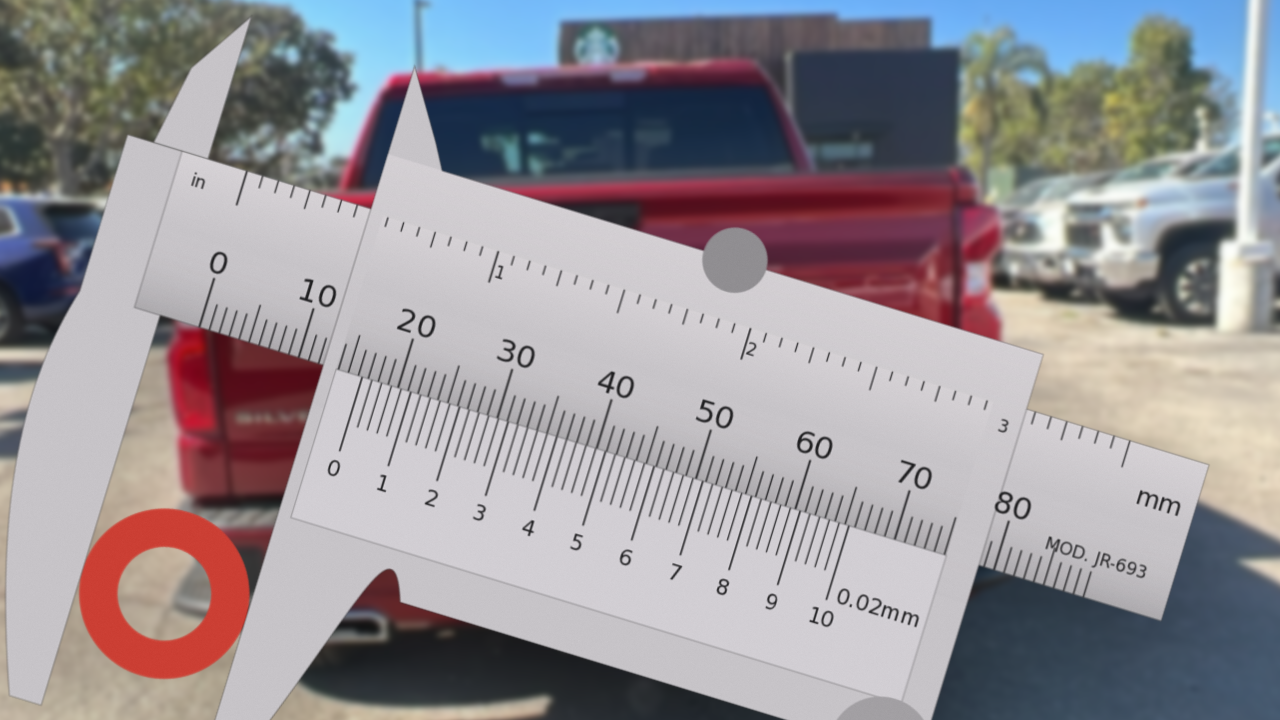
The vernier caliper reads 16.4 mm
